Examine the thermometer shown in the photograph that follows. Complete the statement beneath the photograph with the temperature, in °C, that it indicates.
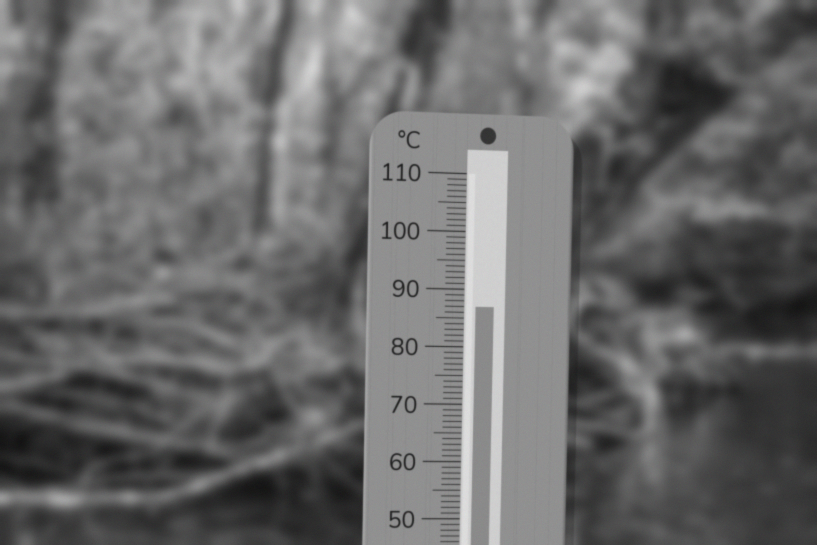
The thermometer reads 87 °C
